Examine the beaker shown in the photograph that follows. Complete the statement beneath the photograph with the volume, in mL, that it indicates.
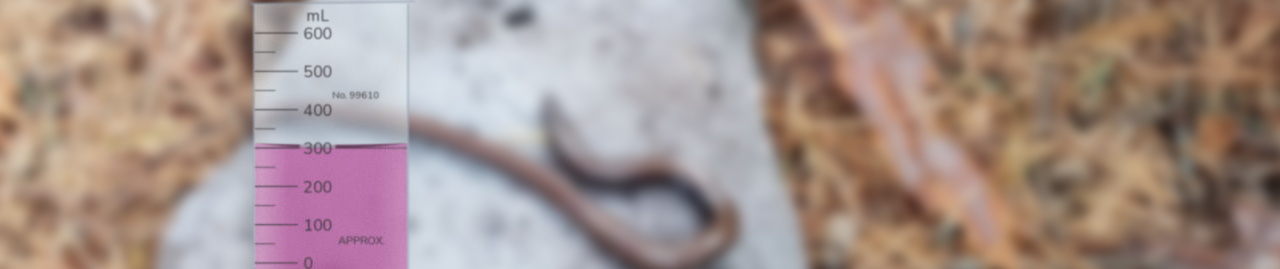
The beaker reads 300 mL
